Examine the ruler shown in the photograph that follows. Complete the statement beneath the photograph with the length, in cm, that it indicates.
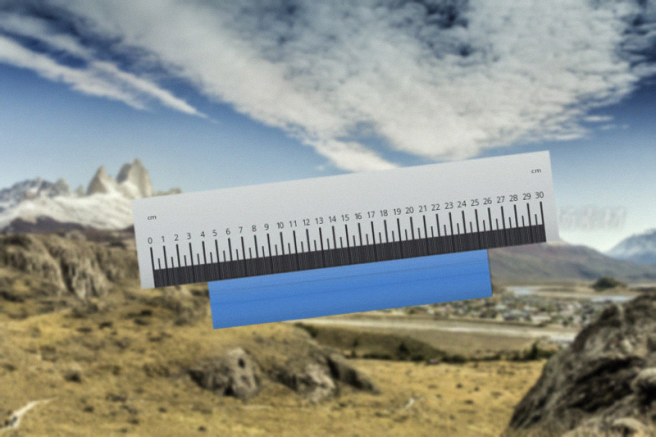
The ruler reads 21.5 cm
